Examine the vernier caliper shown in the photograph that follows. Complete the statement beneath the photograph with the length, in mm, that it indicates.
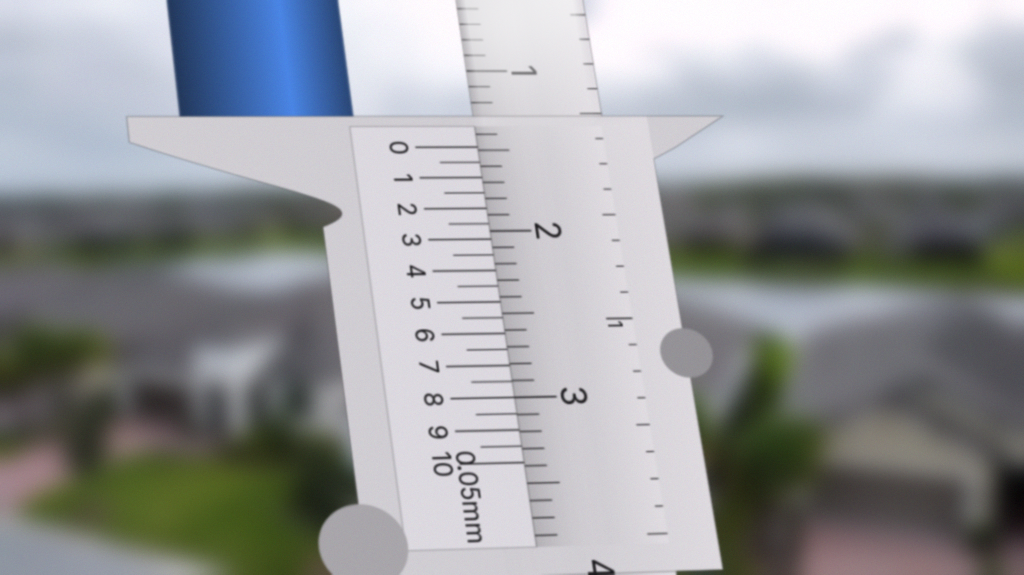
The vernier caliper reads 14.8 mm
